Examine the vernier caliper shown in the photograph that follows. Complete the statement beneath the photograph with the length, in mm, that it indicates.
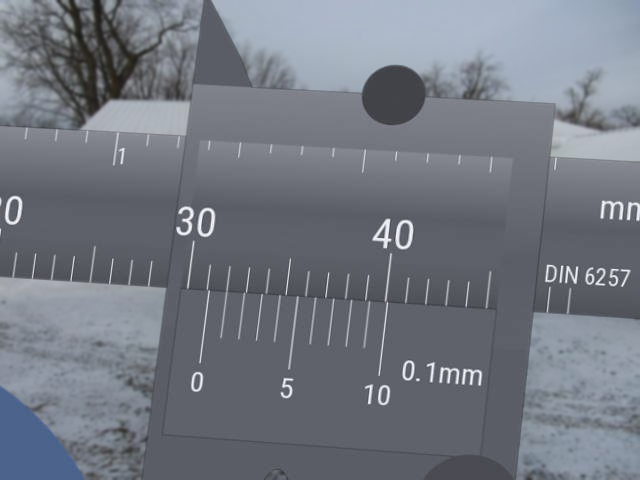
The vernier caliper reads 31.1 mm
